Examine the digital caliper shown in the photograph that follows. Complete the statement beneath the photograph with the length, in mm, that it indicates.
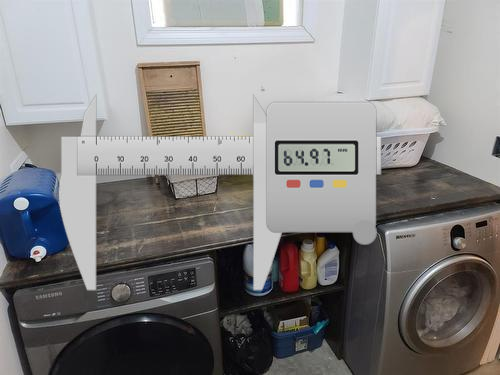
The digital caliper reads 64.97 mm
